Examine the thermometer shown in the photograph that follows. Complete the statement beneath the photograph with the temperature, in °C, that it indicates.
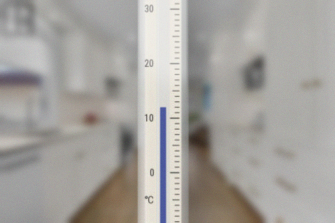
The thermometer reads 12 °C
